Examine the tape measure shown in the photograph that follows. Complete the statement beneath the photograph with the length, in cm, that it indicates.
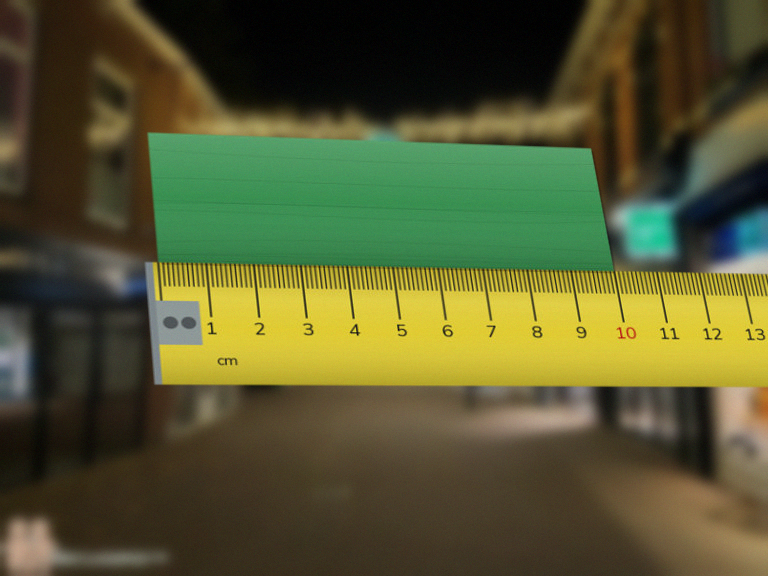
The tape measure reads 10 cm
